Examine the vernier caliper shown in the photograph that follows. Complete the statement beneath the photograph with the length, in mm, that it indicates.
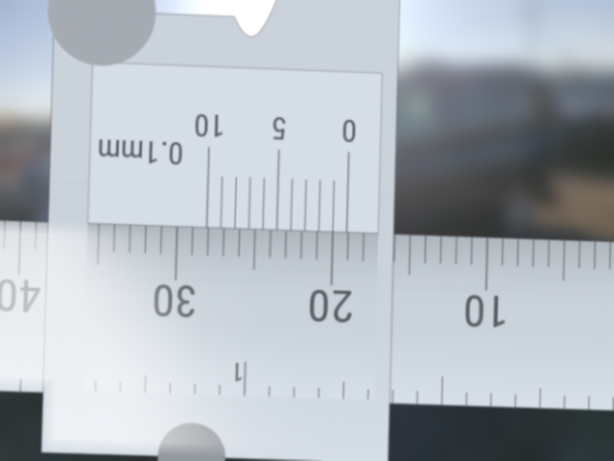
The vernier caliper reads 19.1 mm
